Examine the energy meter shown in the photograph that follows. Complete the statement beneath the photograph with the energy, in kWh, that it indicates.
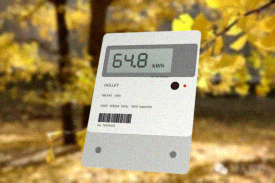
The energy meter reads 64.8 kWh
